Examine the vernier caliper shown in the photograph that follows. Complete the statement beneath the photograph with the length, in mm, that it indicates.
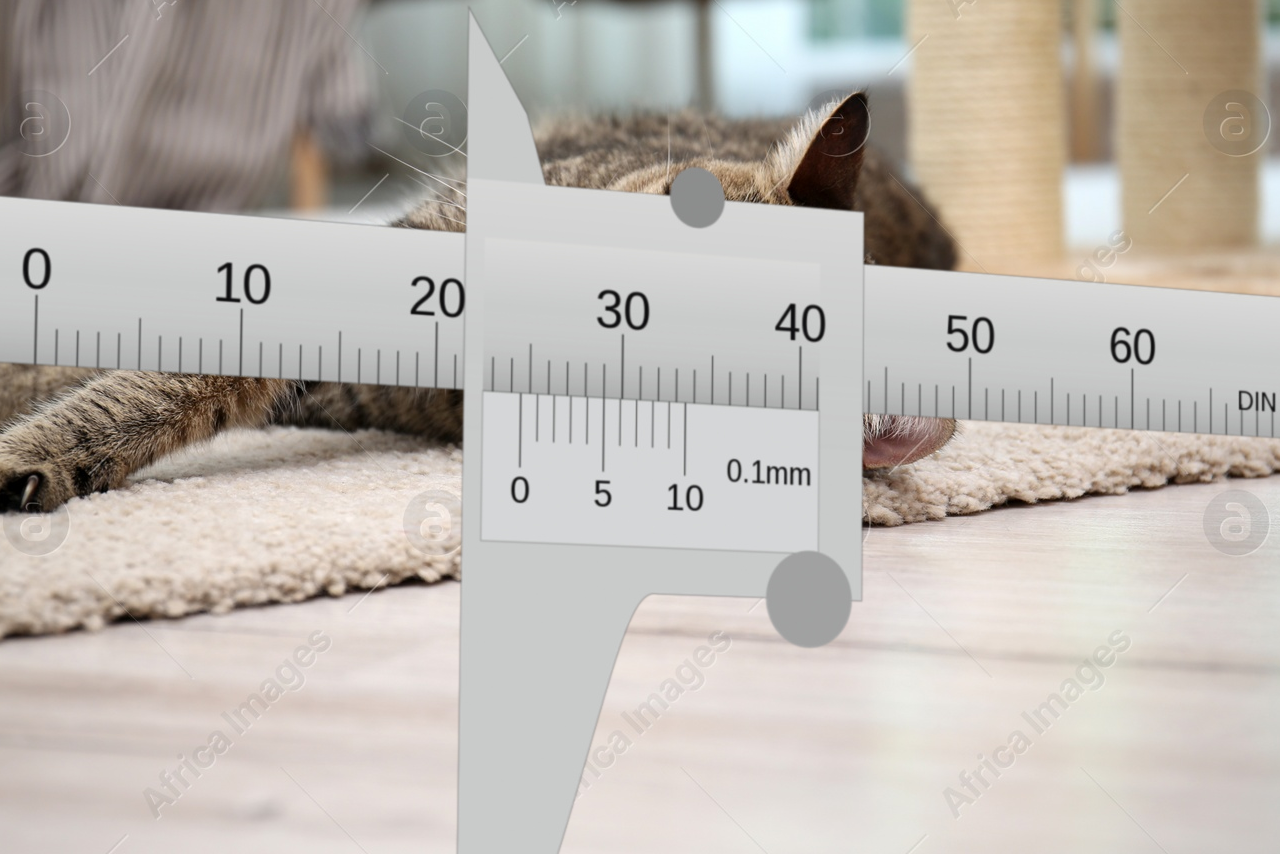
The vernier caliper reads 24.5 mm
